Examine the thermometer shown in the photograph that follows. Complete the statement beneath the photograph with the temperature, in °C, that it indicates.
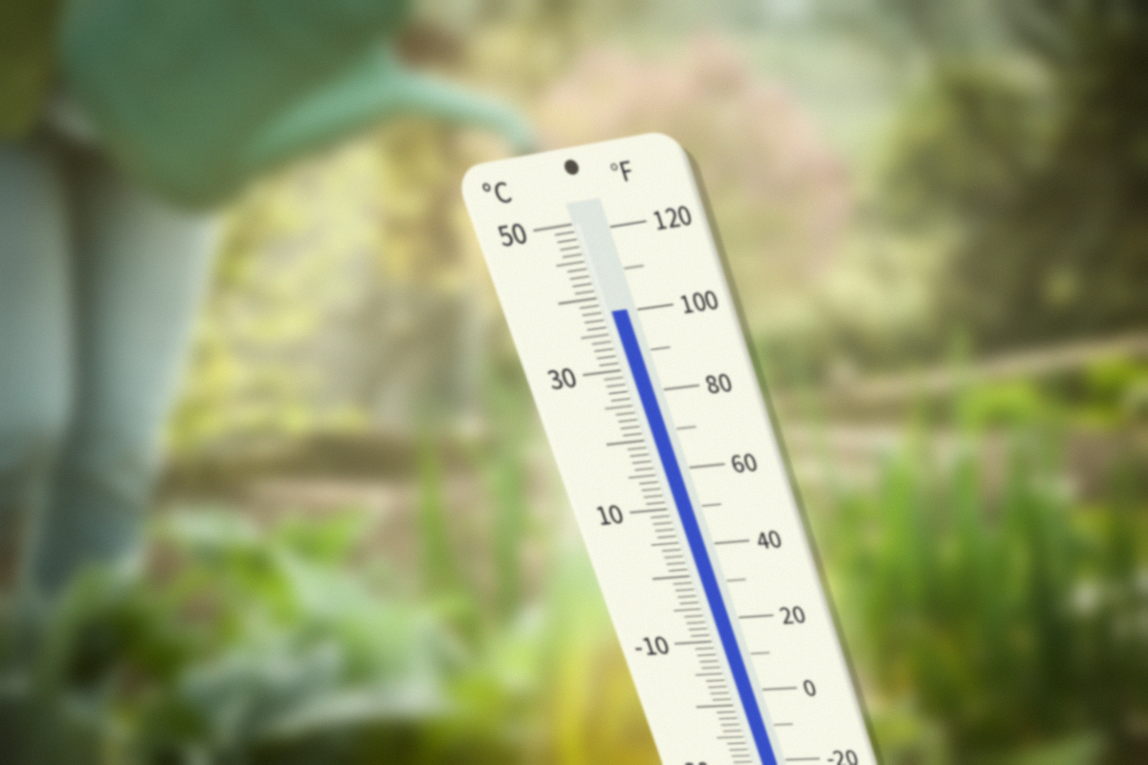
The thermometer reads 38 °C
